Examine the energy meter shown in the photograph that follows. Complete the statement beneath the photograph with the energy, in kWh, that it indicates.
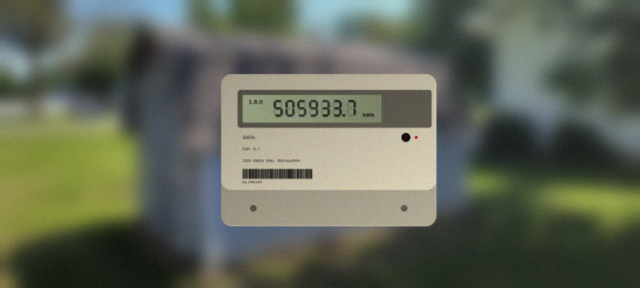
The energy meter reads 505933.7 kWh
